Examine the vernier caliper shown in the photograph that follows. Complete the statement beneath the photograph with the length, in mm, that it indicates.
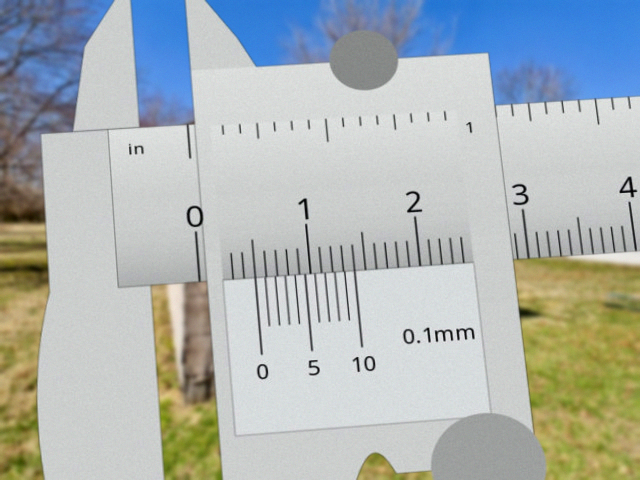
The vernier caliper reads 5.0 mm
